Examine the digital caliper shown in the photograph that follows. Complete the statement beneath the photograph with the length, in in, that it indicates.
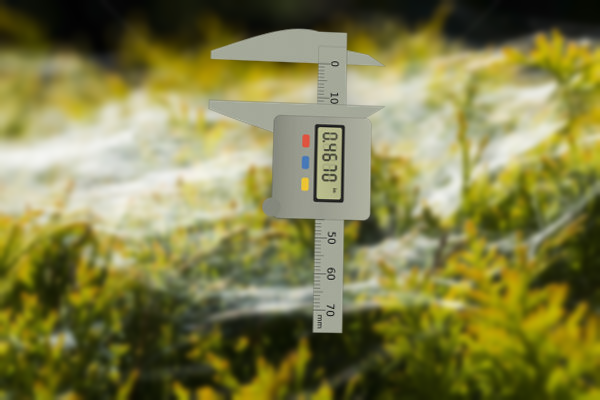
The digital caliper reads 0.4670 in
